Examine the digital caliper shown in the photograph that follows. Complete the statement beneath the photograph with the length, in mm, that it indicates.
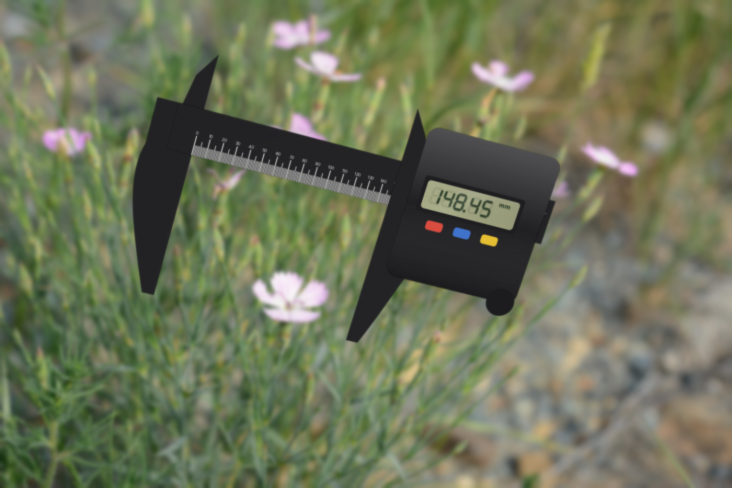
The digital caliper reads 148.45 mm
